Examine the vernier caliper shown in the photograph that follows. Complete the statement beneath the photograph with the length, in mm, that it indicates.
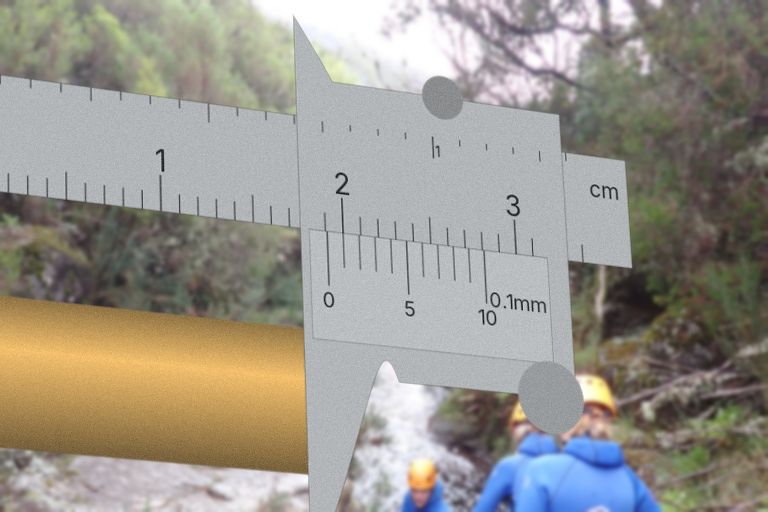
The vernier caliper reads 19.1 mm
